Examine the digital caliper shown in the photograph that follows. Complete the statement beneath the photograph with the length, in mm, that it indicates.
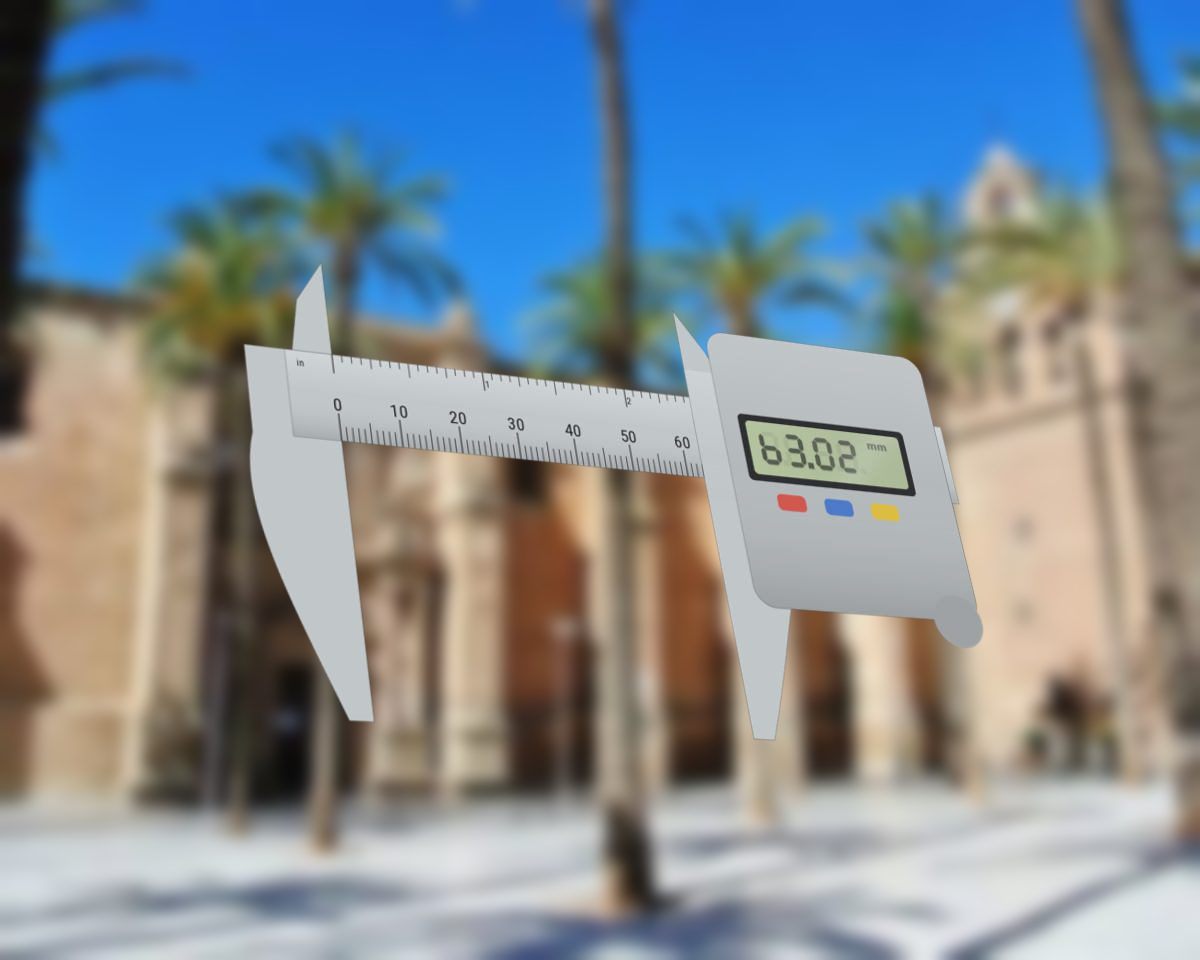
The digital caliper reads 63.02 mm
